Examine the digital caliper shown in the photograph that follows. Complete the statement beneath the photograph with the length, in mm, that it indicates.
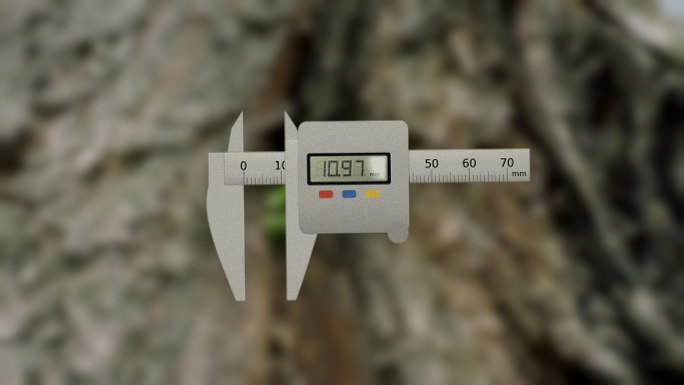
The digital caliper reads 10.97 mm
